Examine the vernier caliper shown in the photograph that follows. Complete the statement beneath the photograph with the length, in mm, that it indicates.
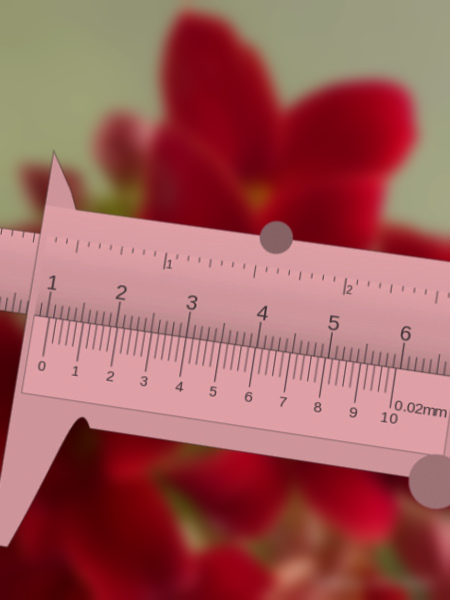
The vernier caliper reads 10.4 mm
